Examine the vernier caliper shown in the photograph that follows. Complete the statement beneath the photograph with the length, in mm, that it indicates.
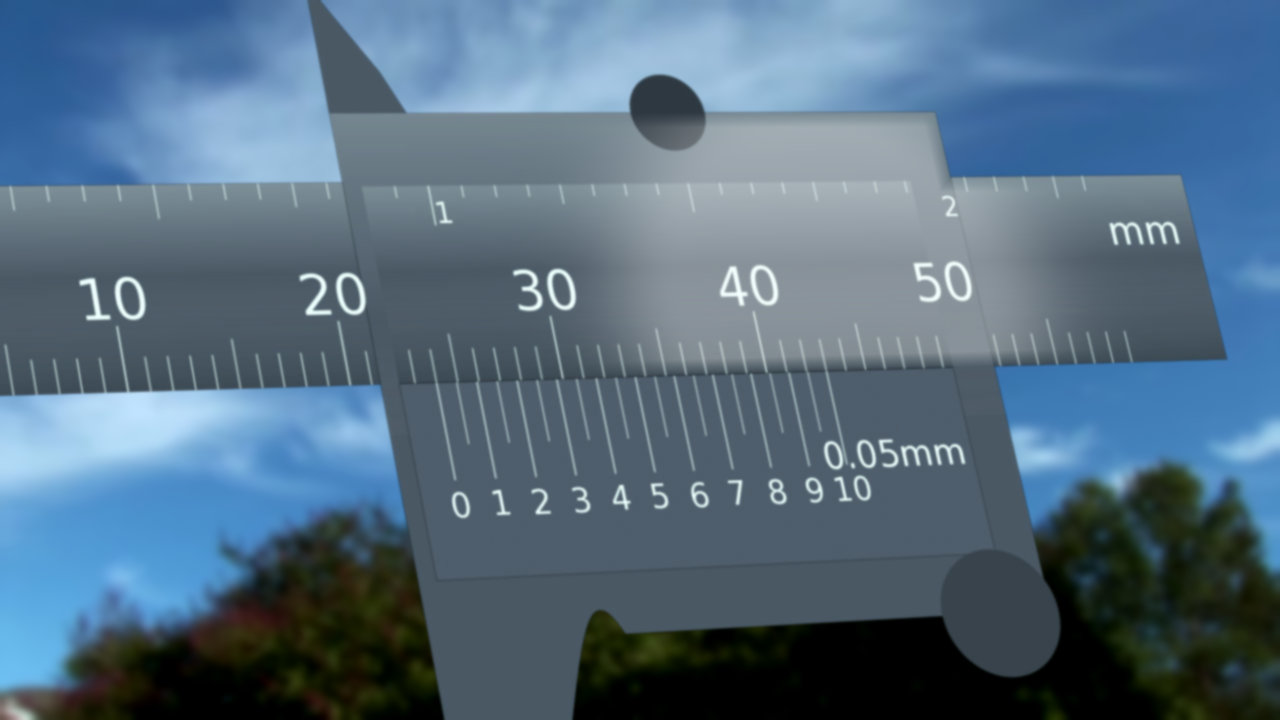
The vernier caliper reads 24.0 mm
